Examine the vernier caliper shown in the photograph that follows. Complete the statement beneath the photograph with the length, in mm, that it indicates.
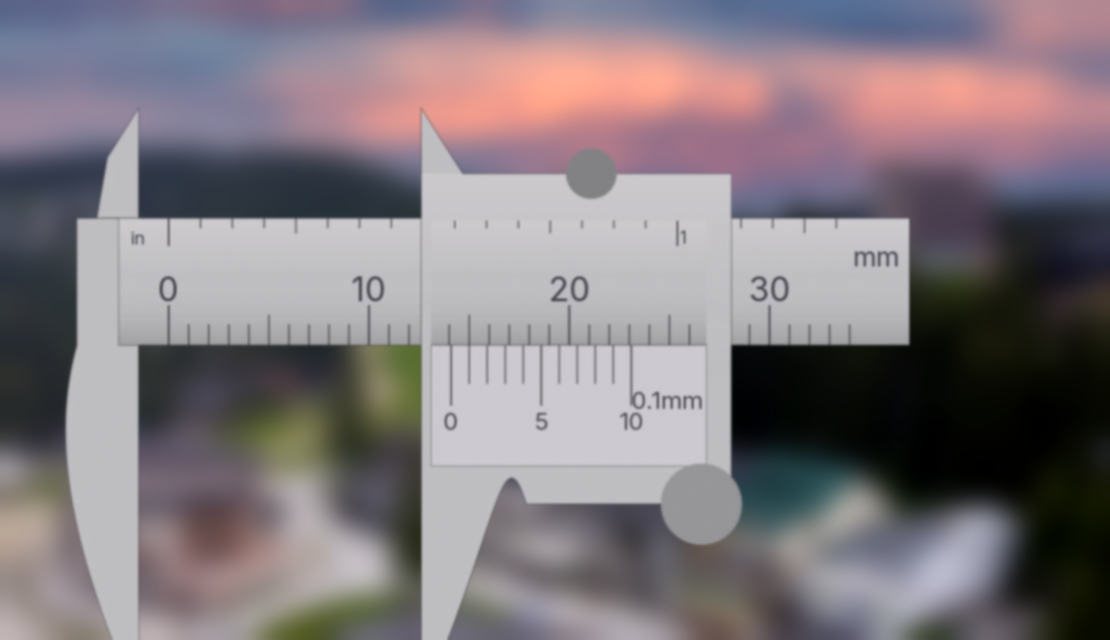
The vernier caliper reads 14.1 mm
